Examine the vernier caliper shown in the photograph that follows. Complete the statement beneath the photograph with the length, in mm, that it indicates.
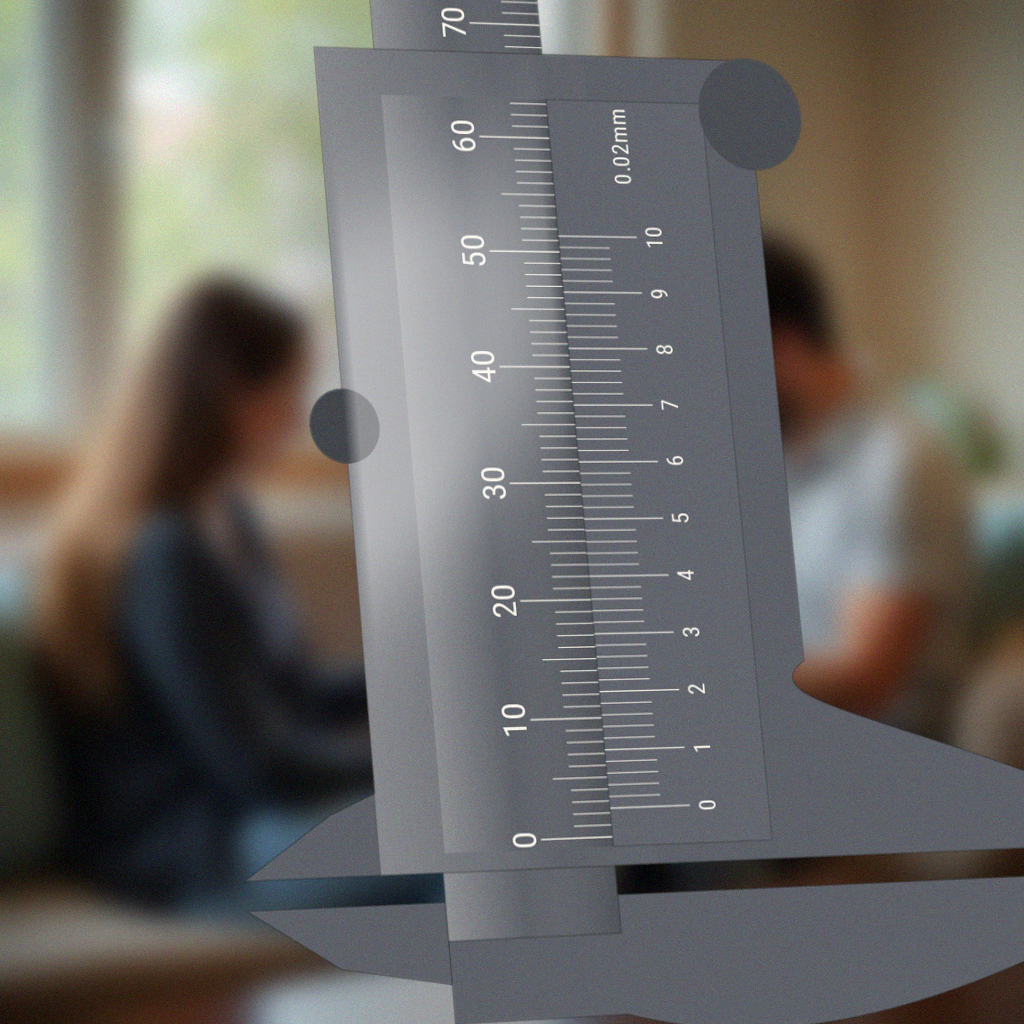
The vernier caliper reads 2.4 mm
